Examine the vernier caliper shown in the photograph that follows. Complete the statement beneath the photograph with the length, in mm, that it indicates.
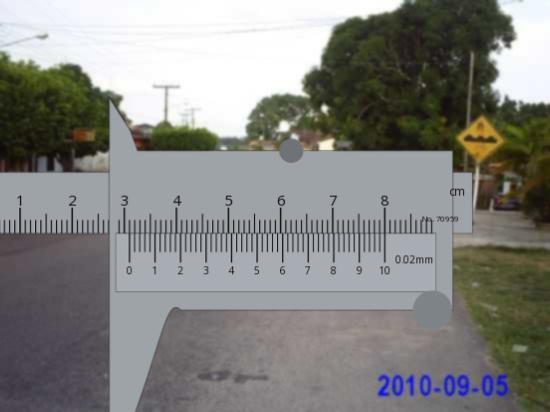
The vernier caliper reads 31.0 mm
